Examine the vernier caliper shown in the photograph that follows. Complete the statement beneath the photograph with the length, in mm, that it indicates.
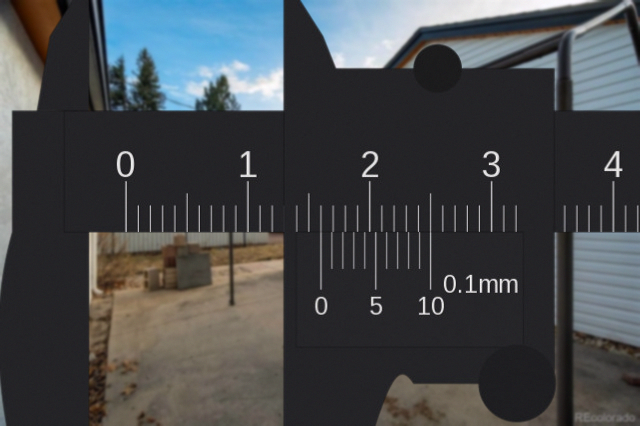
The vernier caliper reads 16.0 mm
